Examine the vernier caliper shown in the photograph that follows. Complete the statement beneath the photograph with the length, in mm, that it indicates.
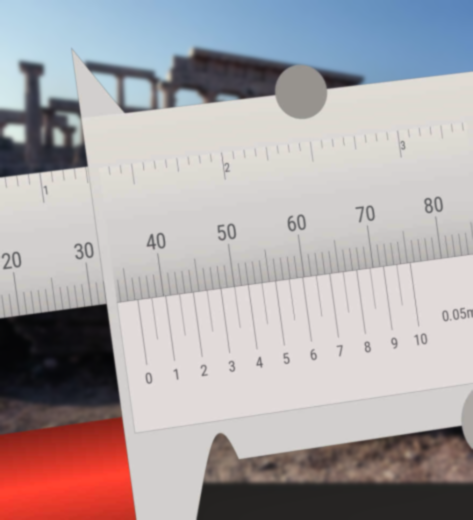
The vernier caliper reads 36.4 mm
